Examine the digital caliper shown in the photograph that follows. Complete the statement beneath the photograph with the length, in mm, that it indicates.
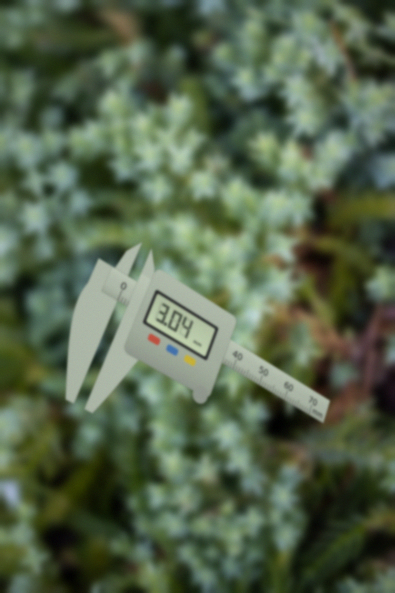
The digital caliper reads 3.04 mm
